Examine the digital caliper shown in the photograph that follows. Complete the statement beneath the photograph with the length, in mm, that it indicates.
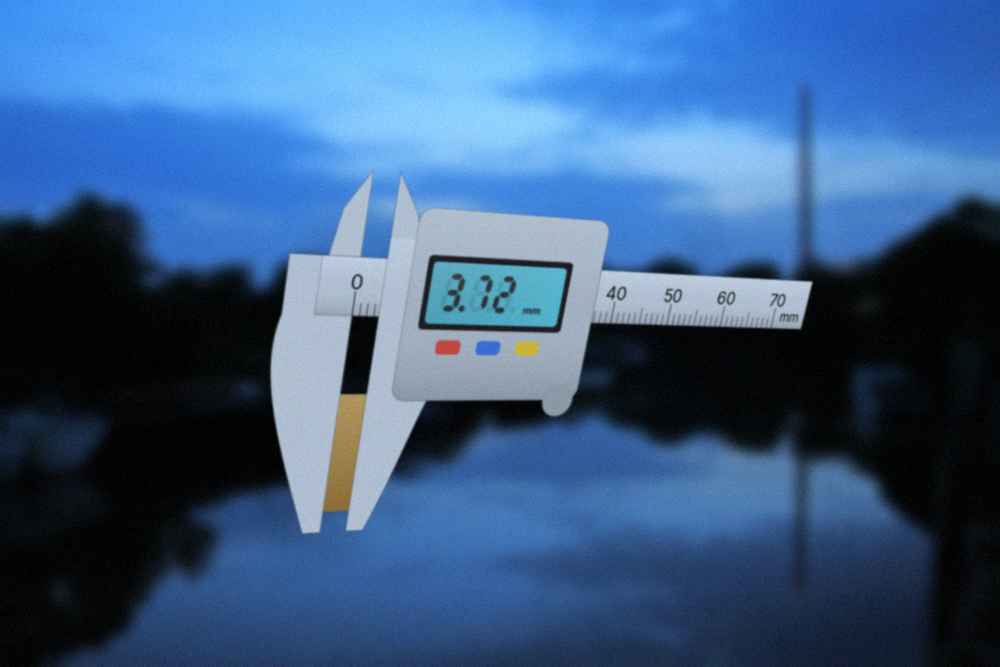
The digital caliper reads 3.72 mm
